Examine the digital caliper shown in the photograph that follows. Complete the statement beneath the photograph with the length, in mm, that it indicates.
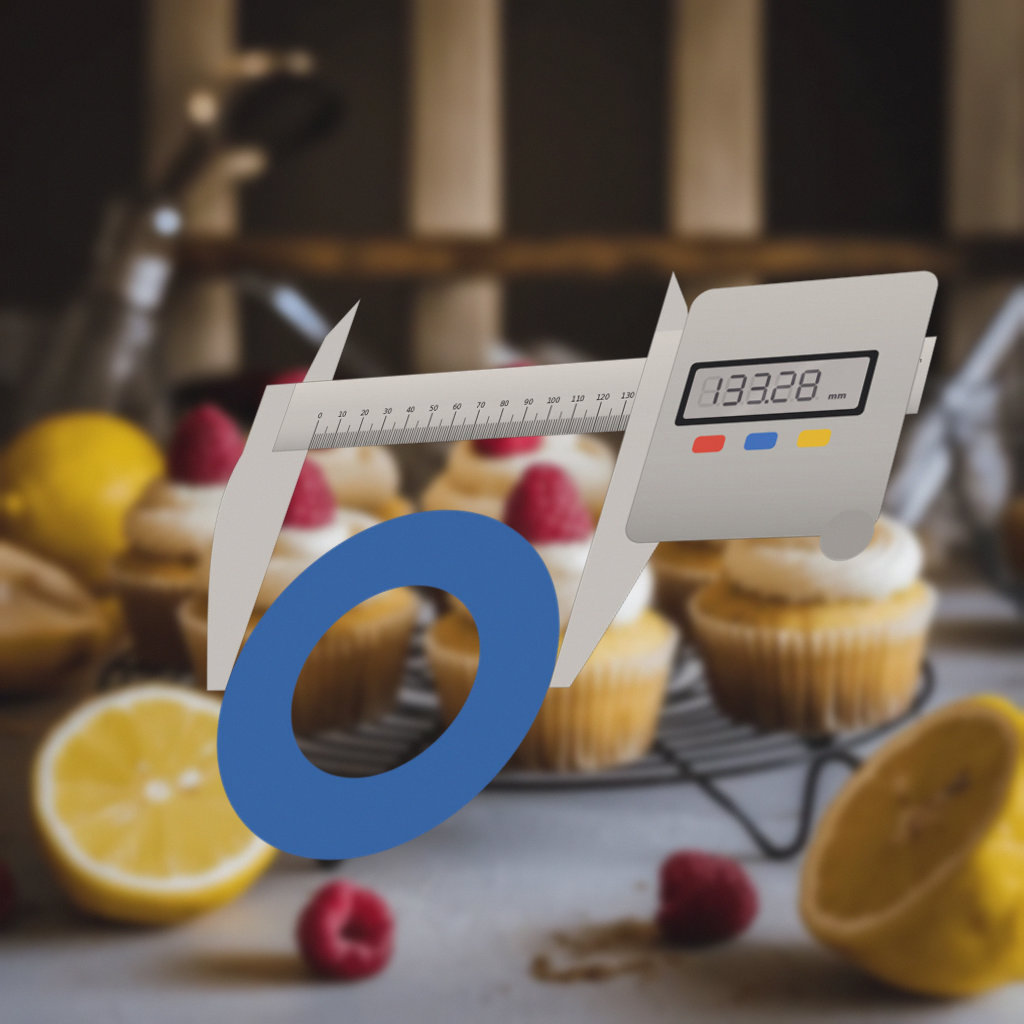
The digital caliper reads 133.28 mm
